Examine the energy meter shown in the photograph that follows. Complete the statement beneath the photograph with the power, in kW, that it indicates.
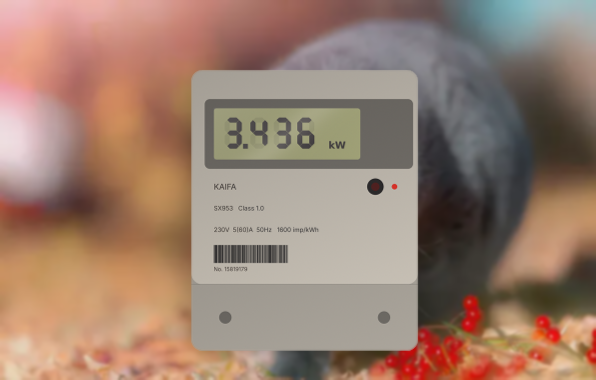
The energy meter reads 3.436 kW
